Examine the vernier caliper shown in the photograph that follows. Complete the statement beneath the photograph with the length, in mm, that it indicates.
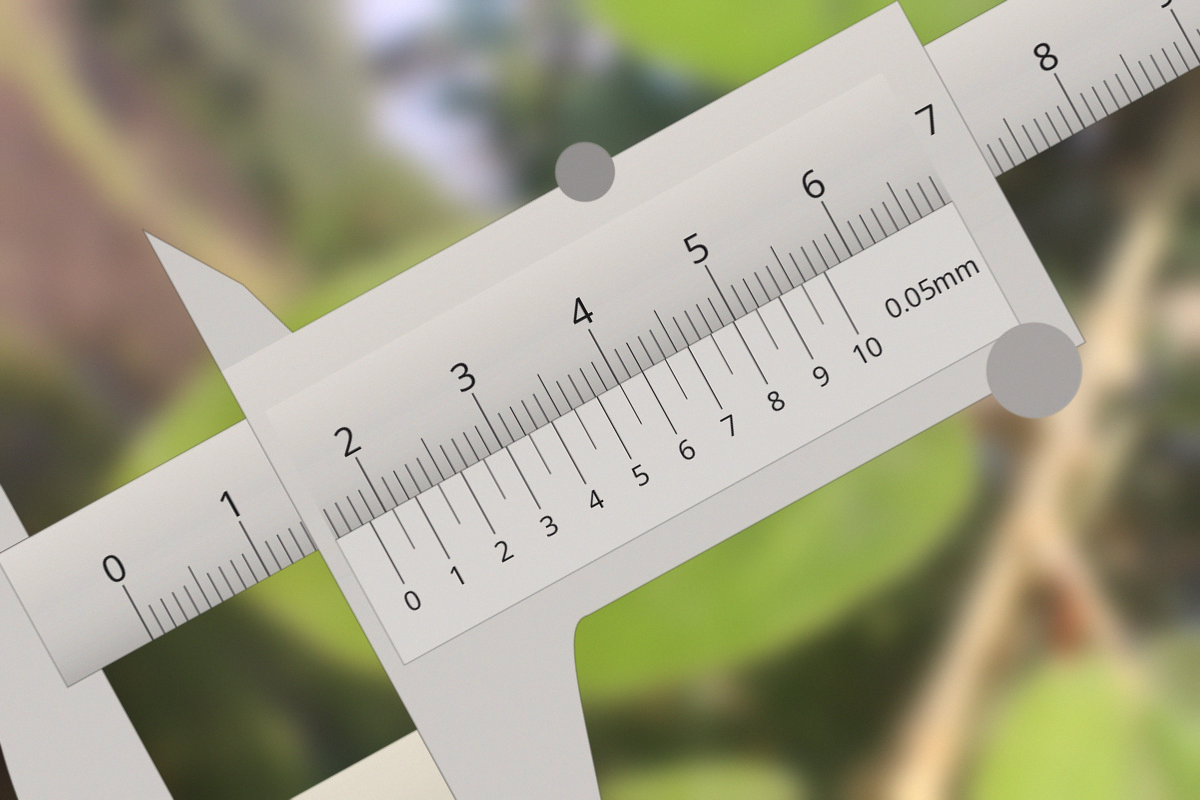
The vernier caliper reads 18.6 mm
